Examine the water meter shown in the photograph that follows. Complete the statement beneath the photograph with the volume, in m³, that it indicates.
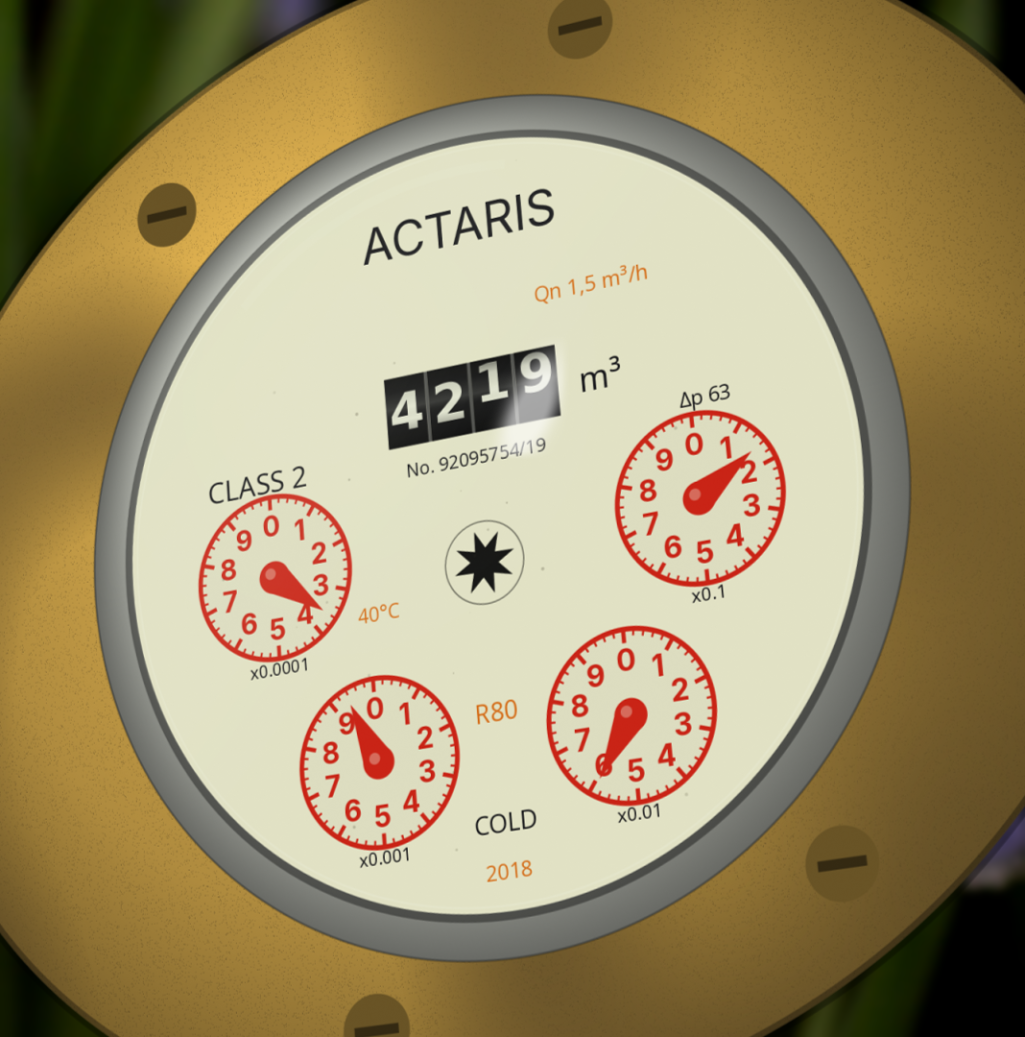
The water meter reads 4219.1593 m³
